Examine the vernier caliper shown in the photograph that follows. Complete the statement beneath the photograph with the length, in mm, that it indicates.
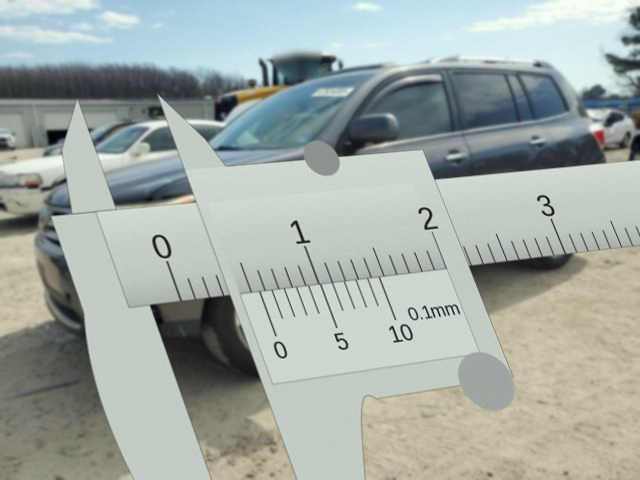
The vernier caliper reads 5.6 mm
